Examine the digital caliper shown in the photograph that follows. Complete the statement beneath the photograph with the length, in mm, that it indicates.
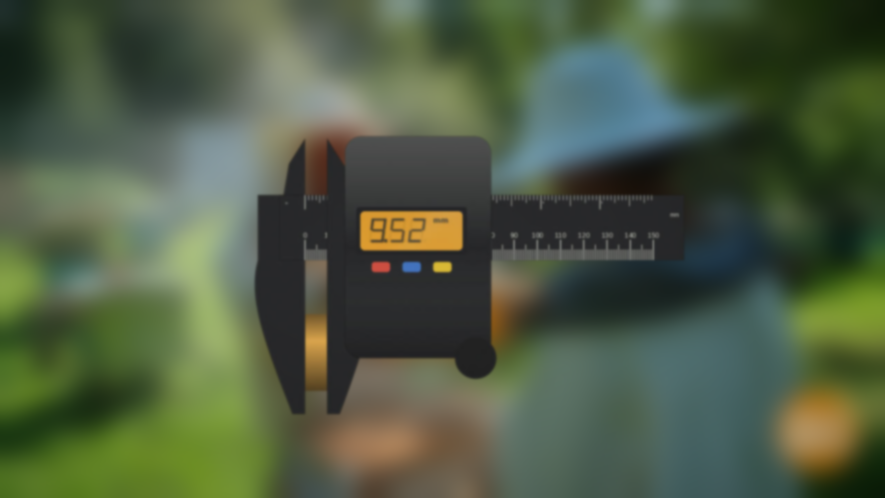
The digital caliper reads 9.52 mm
